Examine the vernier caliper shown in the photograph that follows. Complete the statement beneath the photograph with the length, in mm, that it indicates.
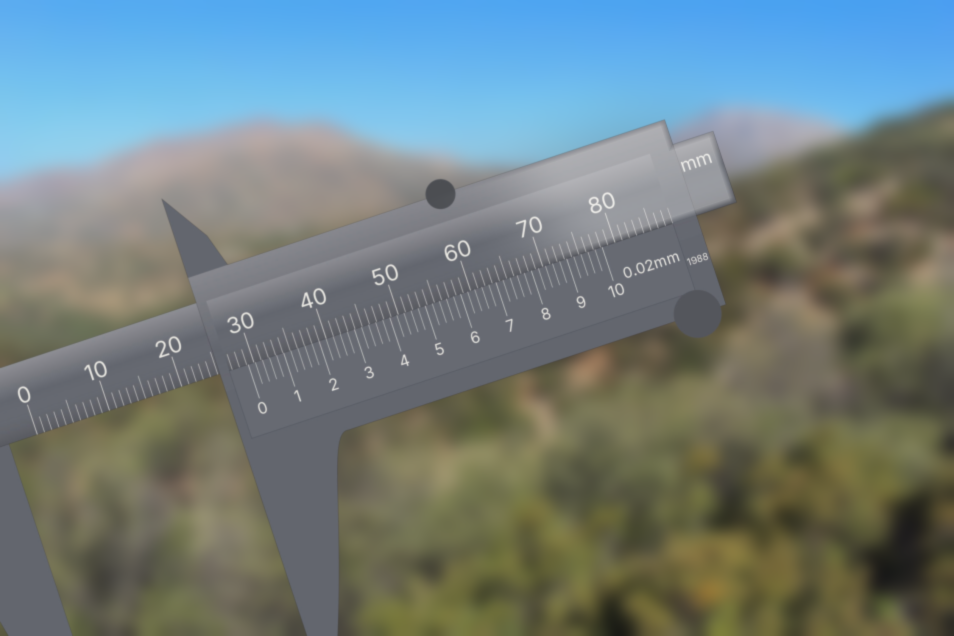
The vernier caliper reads 29.2 mm
